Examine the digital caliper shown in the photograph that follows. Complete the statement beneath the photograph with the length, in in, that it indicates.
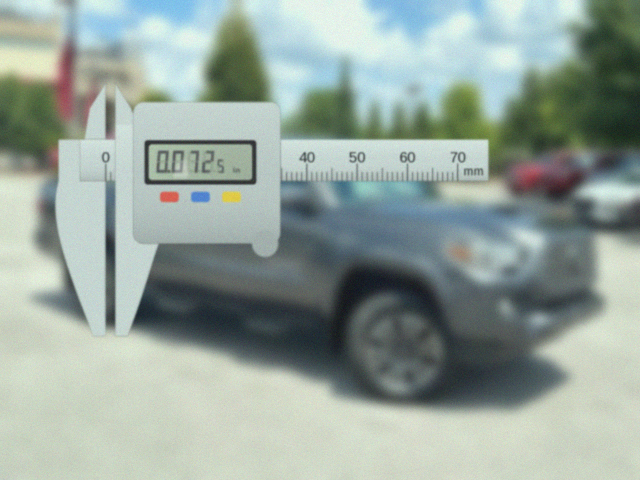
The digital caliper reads 0.0725 in
